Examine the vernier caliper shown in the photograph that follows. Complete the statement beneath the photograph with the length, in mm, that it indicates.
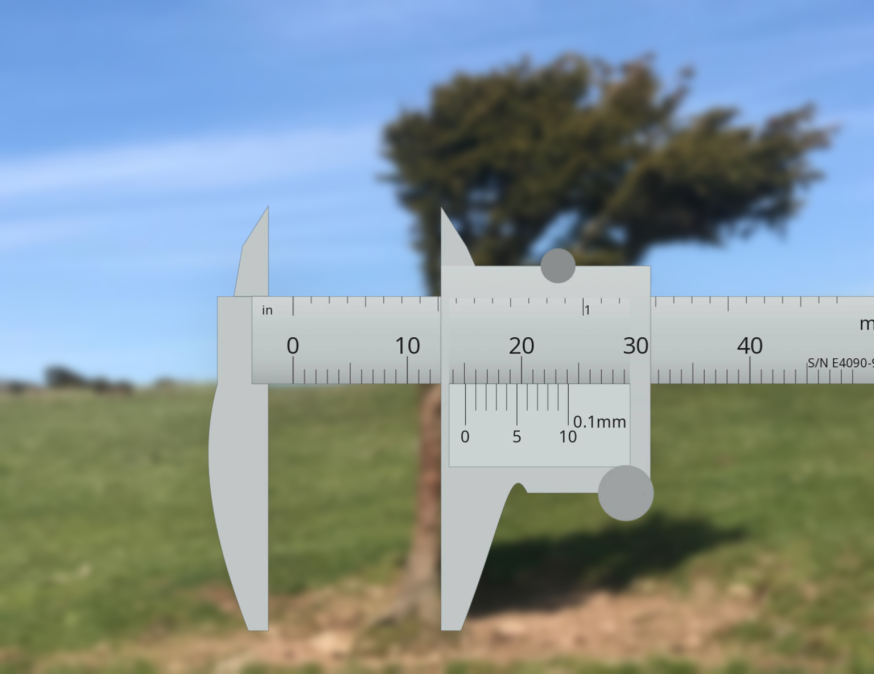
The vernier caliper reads 15.1 mm
